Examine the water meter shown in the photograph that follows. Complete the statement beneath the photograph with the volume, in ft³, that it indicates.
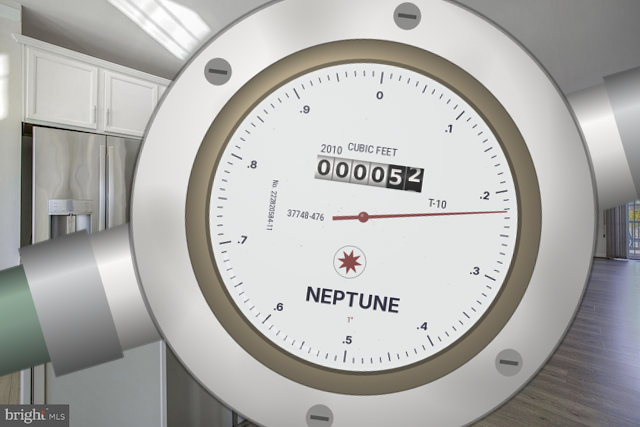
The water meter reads 52.22 ft³
